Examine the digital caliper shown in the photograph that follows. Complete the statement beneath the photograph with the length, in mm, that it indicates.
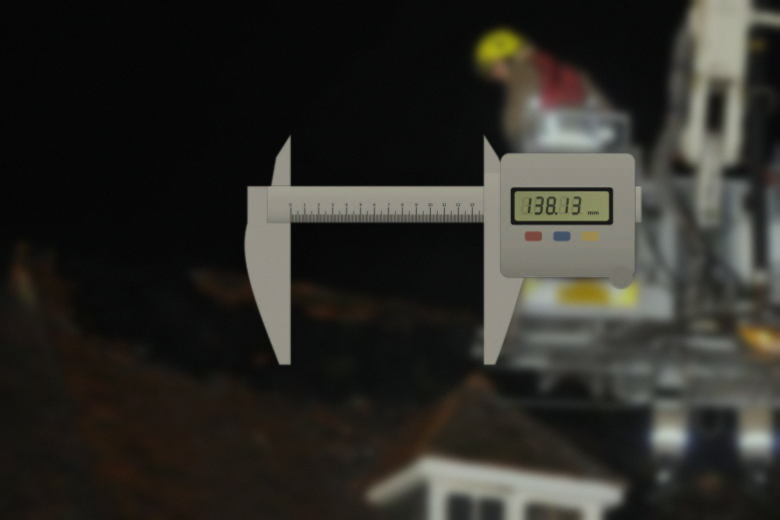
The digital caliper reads 138.13 mm
